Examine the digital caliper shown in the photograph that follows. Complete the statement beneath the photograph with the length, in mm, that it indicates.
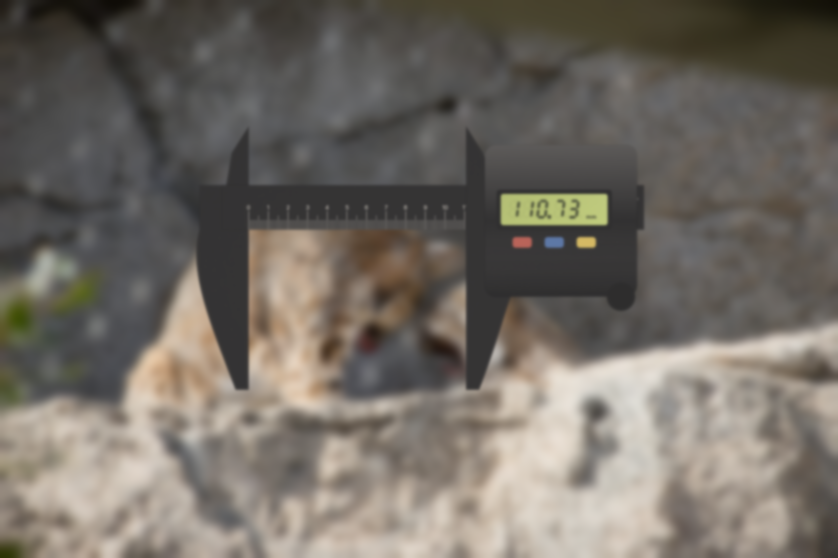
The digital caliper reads 110.73 mm
